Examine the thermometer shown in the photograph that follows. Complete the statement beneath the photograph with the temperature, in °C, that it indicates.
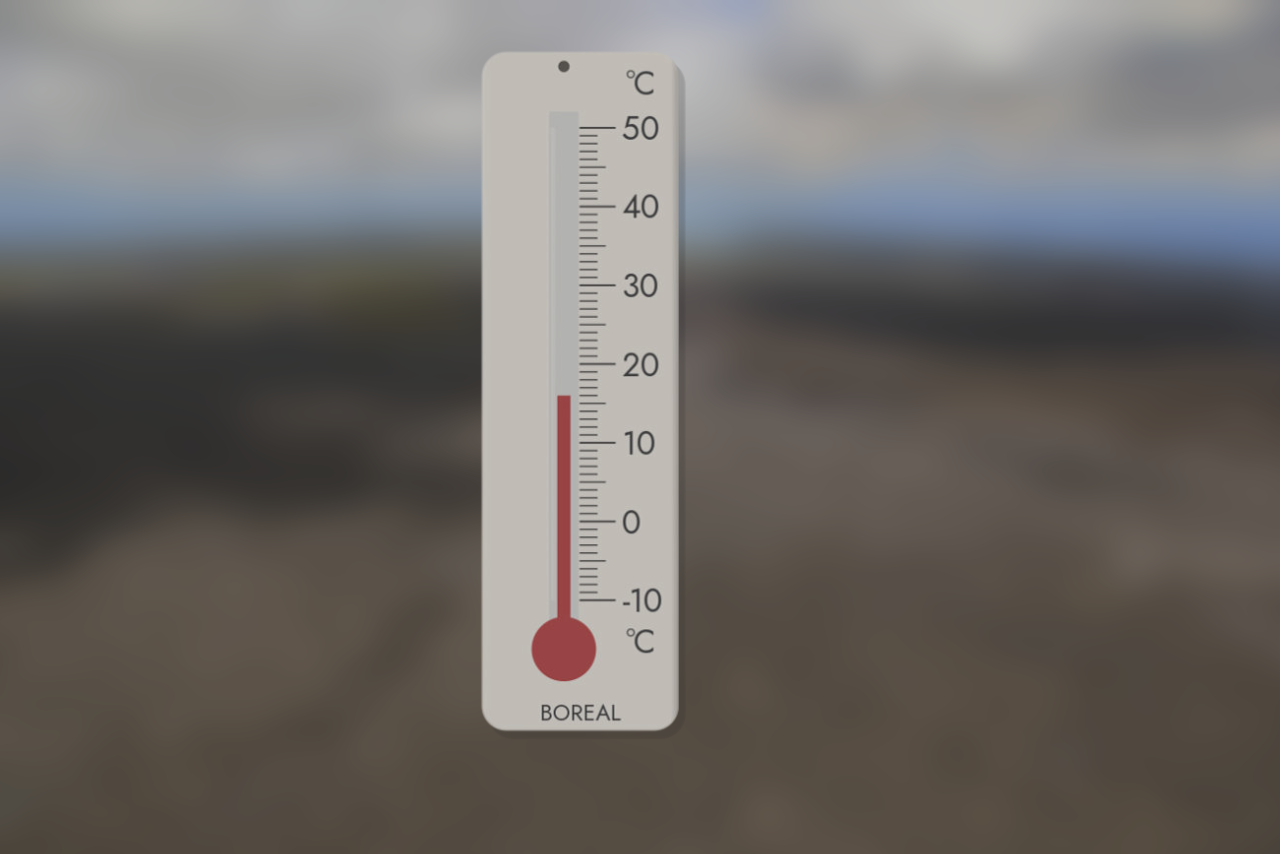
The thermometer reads 16 °C
